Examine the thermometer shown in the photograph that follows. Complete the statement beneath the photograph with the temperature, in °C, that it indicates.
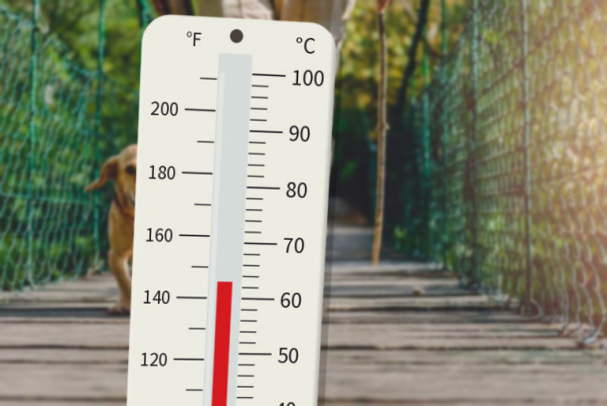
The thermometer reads 63 °C
